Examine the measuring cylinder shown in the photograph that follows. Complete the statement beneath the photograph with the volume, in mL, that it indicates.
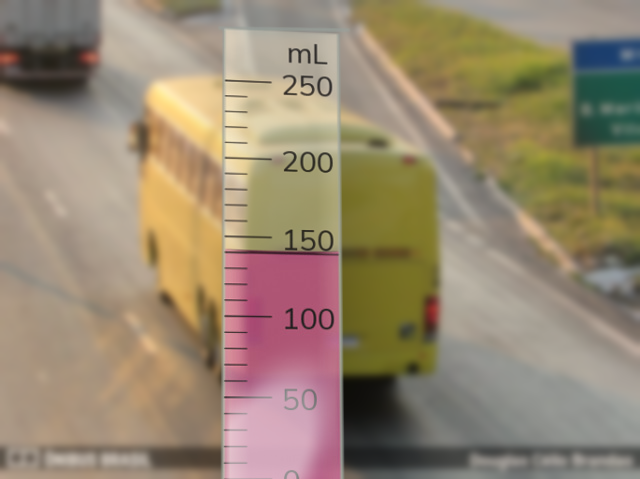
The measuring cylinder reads 140 mL
